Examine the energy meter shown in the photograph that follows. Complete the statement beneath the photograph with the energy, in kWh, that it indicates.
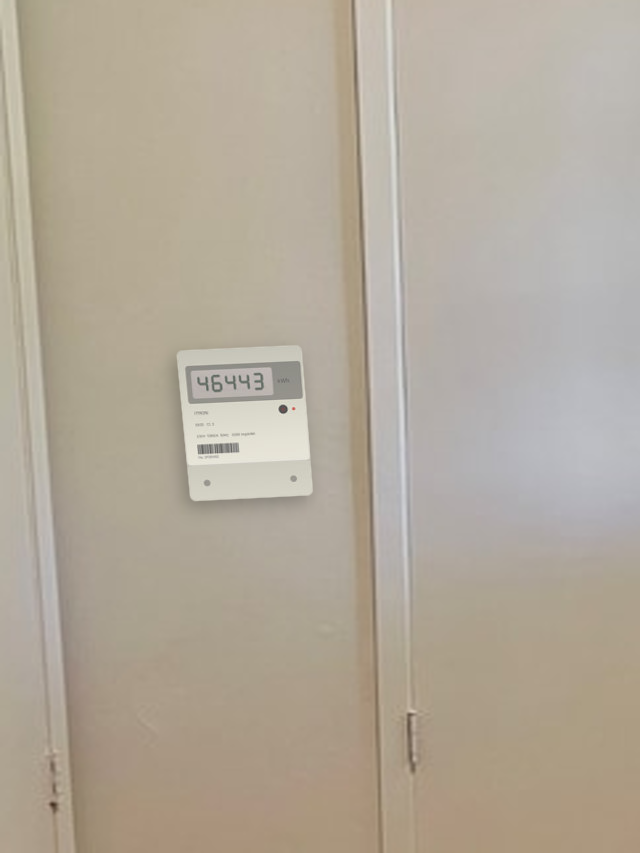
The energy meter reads 46443 kWh
